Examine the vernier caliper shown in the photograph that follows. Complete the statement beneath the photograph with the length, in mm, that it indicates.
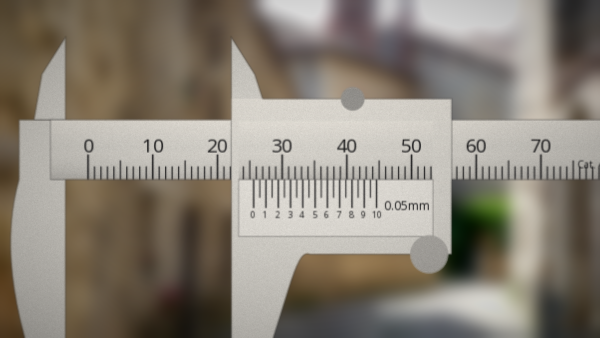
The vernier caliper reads 25.6 mm
